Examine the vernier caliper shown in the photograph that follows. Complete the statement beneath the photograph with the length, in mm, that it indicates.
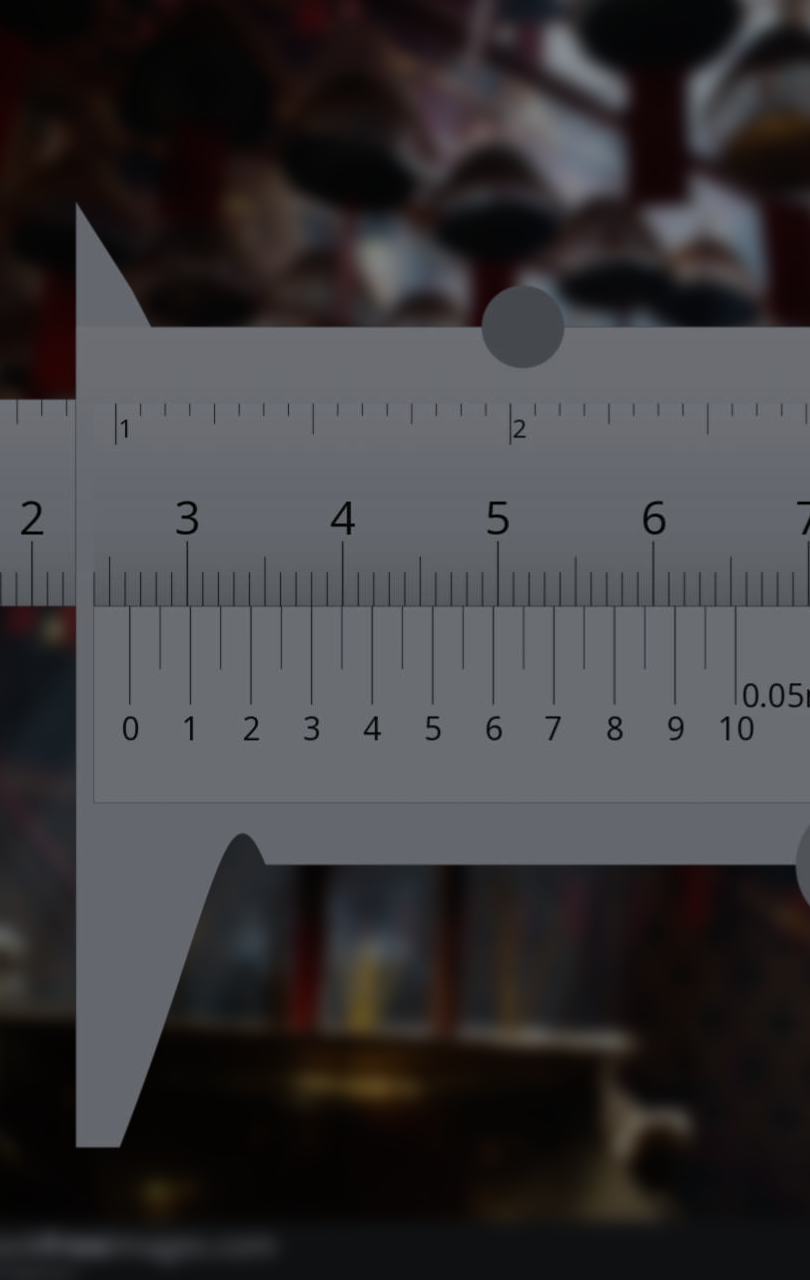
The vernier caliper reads 26.3 mm
